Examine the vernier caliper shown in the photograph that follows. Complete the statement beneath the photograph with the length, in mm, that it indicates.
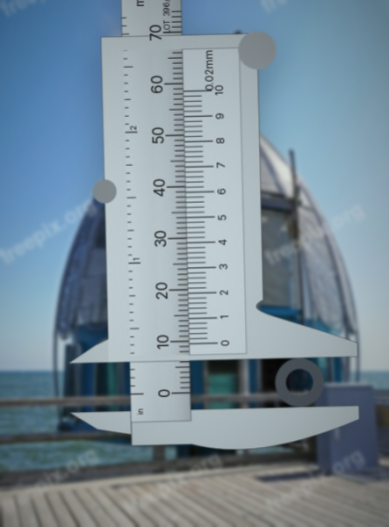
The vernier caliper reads 9.5 mm
